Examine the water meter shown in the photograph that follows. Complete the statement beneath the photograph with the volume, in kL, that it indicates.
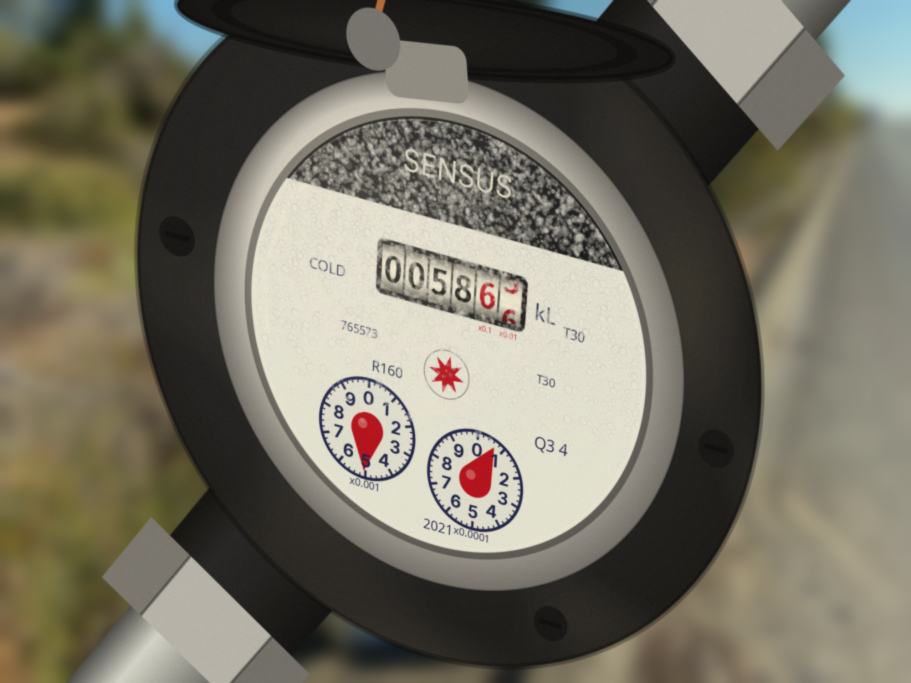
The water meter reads 58.6550 kL
